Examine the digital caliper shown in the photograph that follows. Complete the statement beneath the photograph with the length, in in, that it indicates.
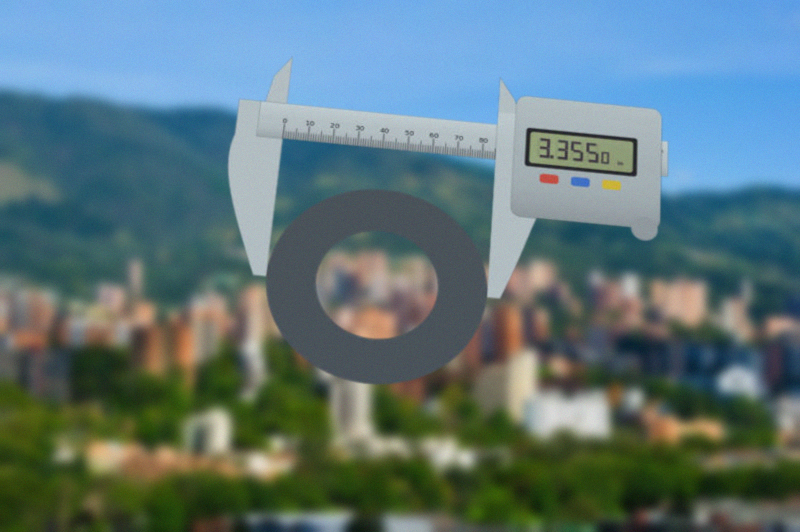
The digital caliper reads 3.3550 in
